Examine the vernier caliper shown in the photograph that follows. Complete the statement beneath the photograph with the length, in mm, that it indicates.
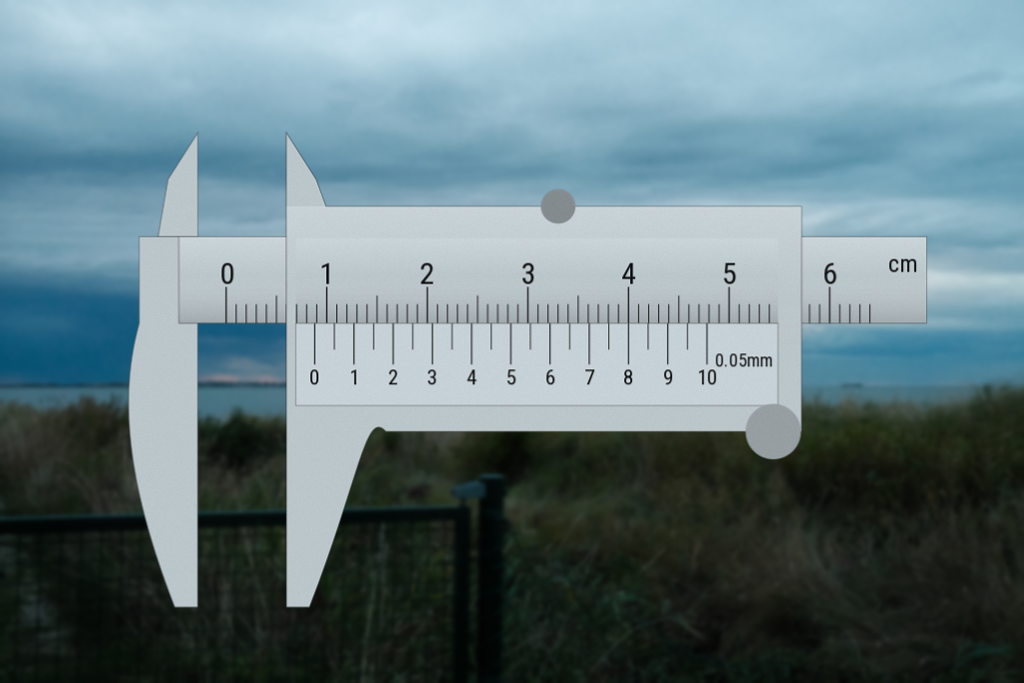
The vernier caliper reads 8.8 mm
